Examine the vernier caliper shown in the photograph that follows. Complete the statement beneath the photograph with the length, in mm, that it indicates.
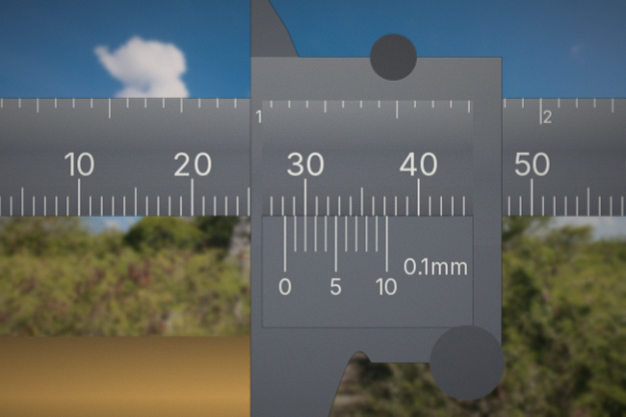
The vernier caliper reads 28.2 mm
